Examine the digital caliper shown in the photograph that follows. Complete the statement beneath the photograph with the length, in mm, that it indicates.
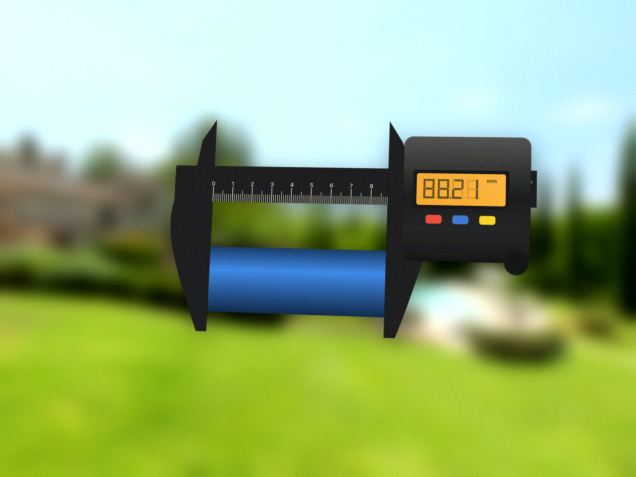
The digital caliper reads 88.21 mm
